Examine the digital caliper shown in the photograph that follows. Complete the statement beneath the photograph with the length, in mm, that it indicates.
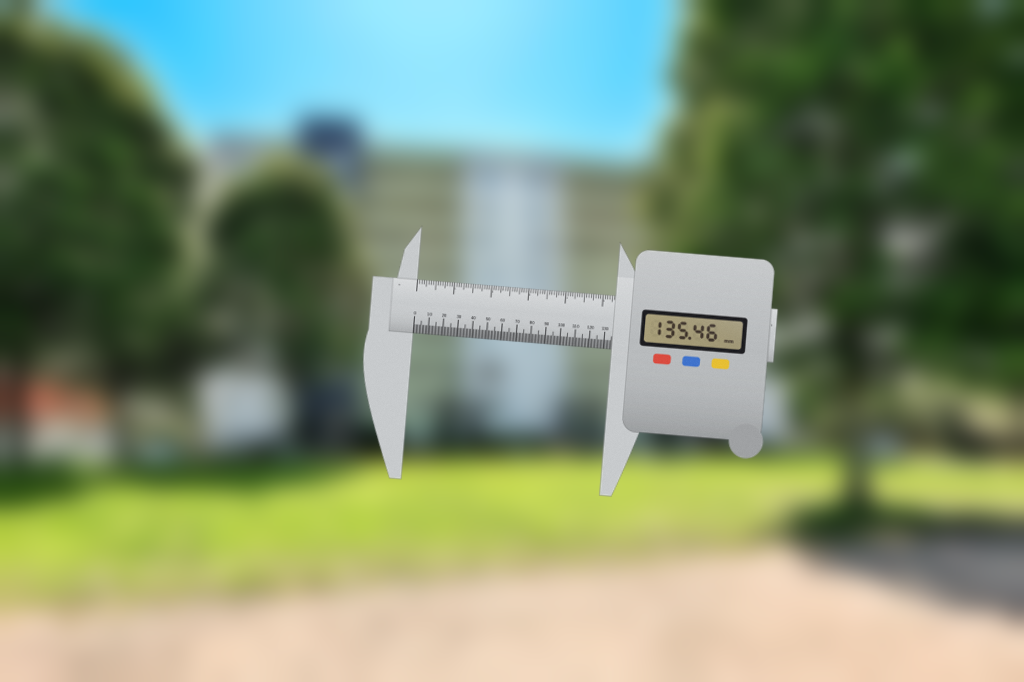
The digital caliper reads 135.46 mm
